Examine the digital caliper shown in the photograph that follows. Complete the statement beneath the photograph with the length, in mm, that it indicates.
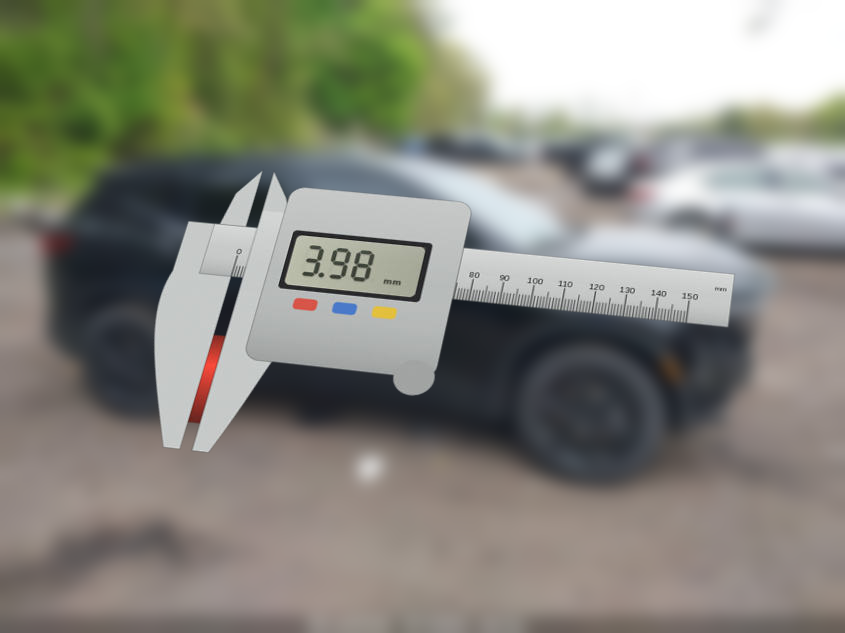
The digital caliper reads 3.98 mm
